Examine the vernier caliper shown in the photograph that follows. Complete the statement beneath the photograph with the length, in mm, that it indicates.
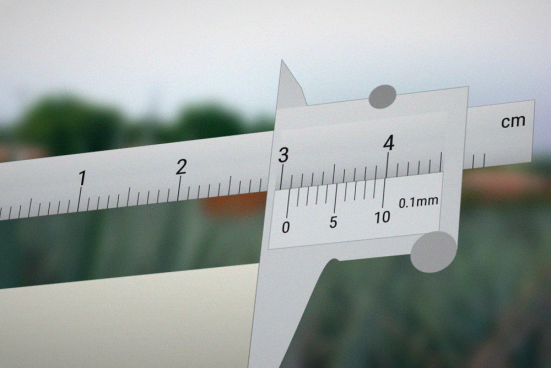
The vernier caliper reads 30.9 mm
